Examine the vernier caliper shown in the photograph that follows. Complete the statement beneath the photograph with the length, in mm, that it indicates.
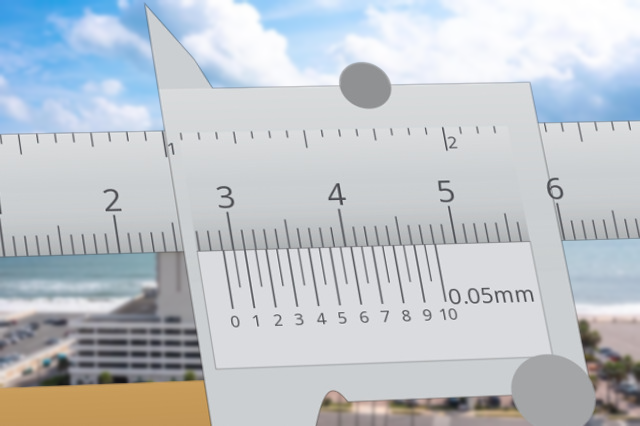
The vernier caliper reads 29.1 mm
